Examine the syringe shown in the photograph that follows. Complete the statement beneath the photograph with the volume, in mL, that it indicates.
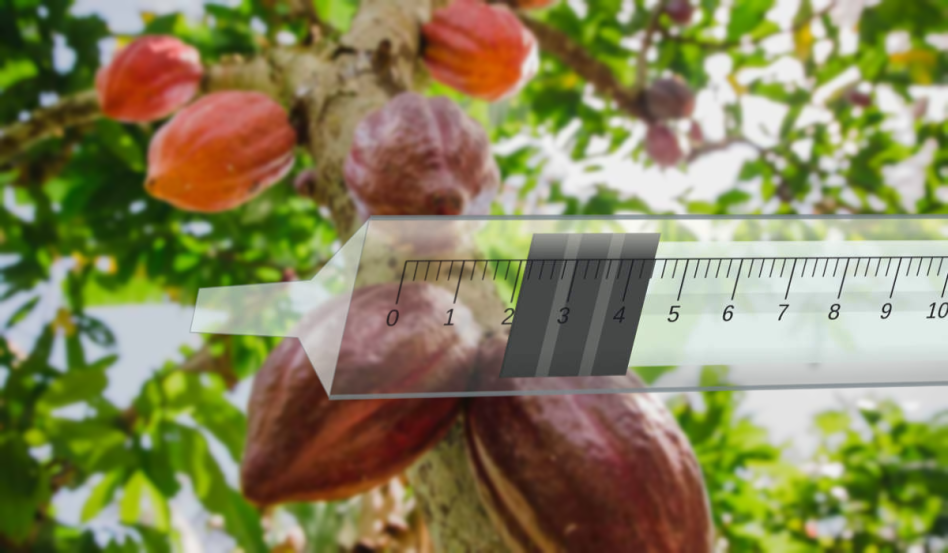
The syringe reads 2.1 mL
